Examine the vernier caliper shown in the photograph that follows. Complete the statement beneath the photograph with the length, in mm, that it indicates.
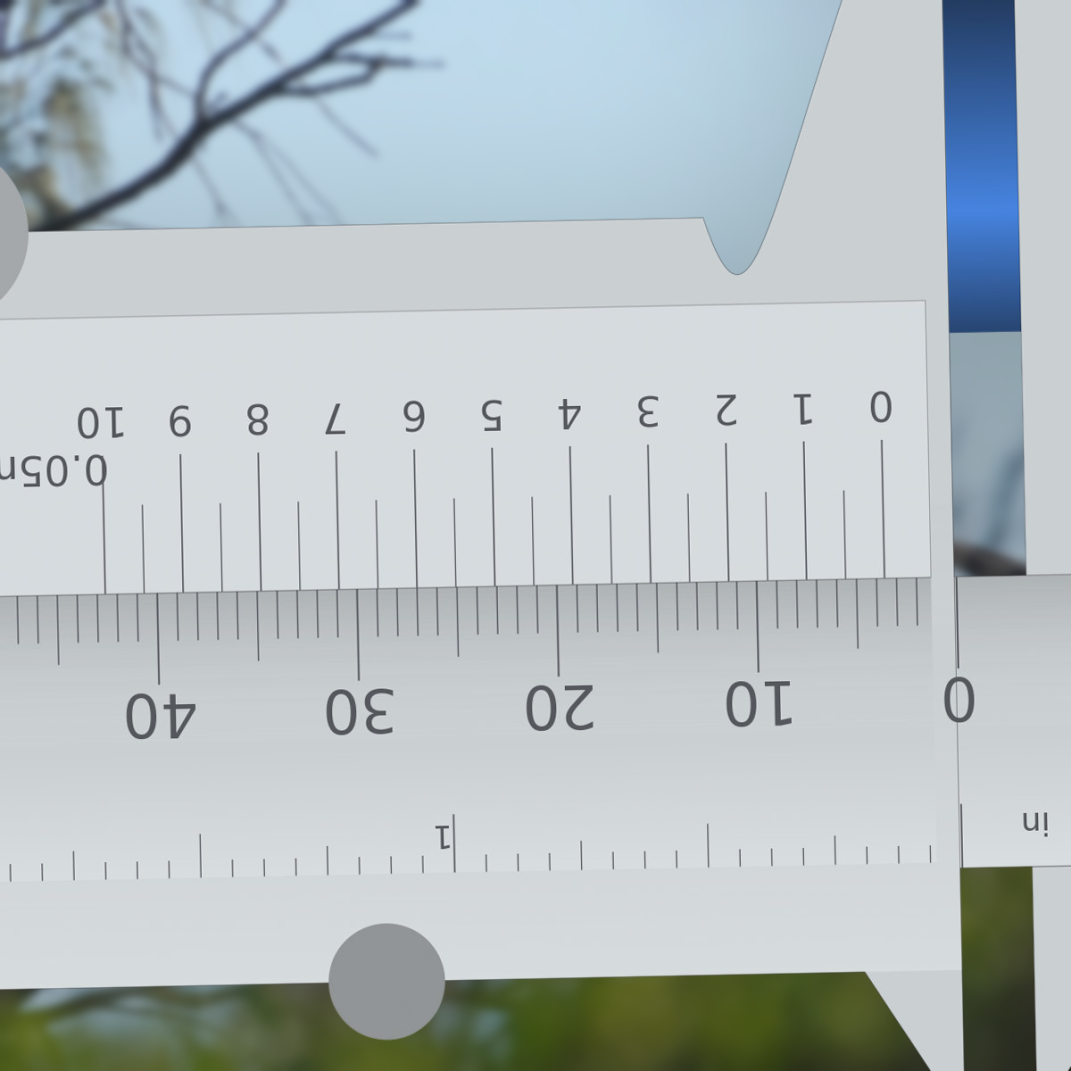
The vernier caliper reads 3.6 mm
